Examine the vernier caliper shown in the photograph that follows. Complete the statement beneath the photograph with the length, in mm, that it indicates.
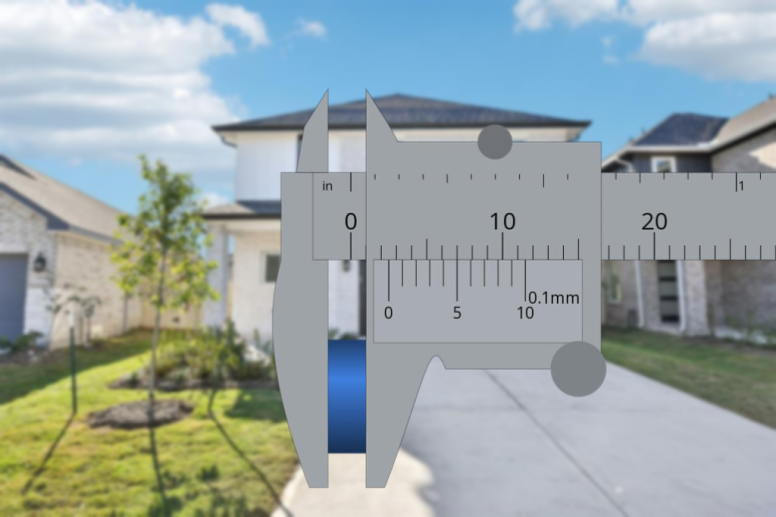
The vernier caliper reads 2.5 mm
